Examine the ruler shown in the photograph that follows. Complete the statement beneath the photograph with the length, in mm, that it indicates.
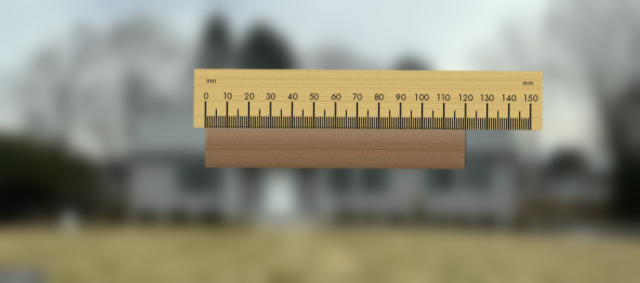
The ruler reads 120 mm
